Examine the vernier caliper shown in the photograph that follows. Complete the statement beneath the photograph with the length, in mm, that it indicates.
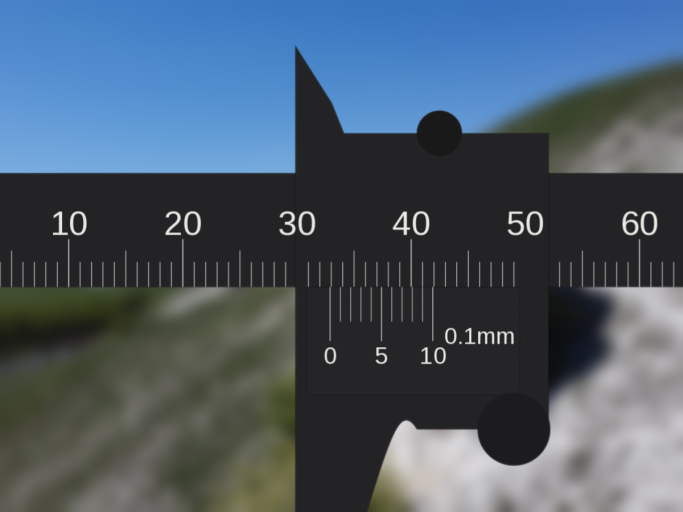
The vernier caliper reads 32.9 mm
